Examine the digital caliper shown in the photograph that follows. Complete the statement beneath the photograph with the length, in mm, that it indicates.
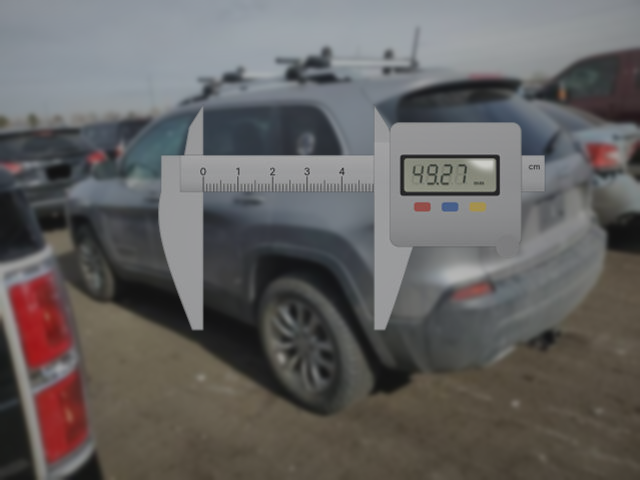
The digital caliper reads 49.27 mm
